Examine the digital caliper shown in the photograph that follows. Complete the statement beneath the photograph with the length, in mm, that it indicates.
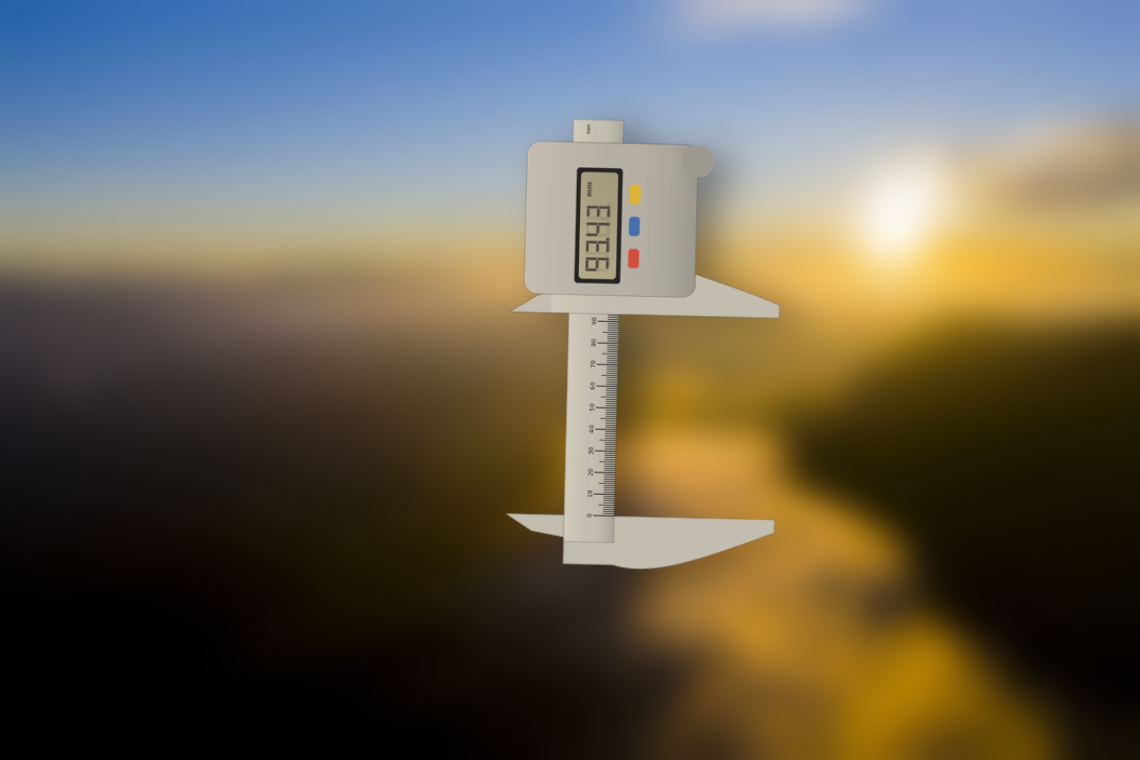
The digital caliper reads 93.43 mm
